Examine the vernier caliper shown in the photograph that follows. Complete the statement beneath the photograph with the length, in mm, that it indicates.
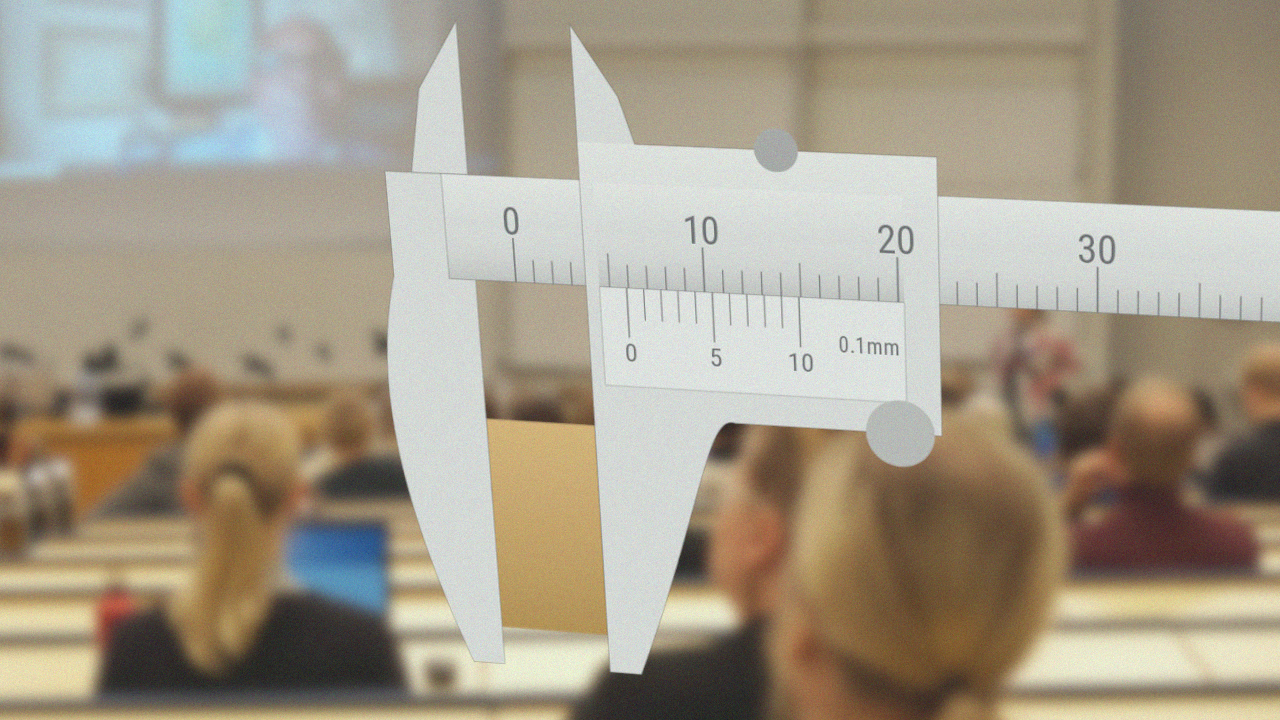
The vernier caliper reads 5.9 mm
